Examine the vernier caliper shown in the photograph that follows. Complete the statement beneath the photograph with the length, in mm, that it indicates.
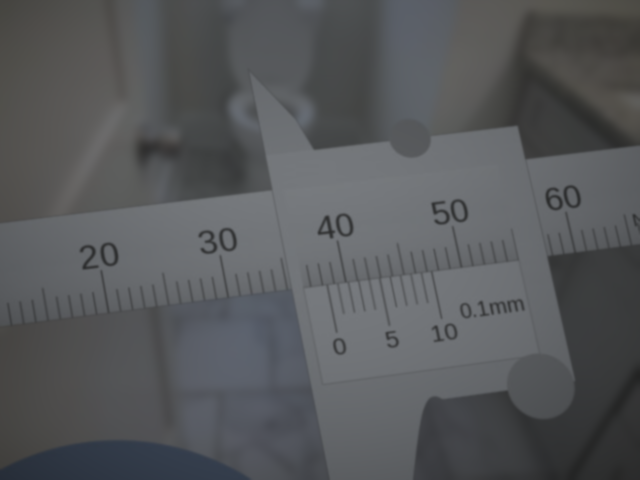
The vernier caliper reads 38.4 mm
